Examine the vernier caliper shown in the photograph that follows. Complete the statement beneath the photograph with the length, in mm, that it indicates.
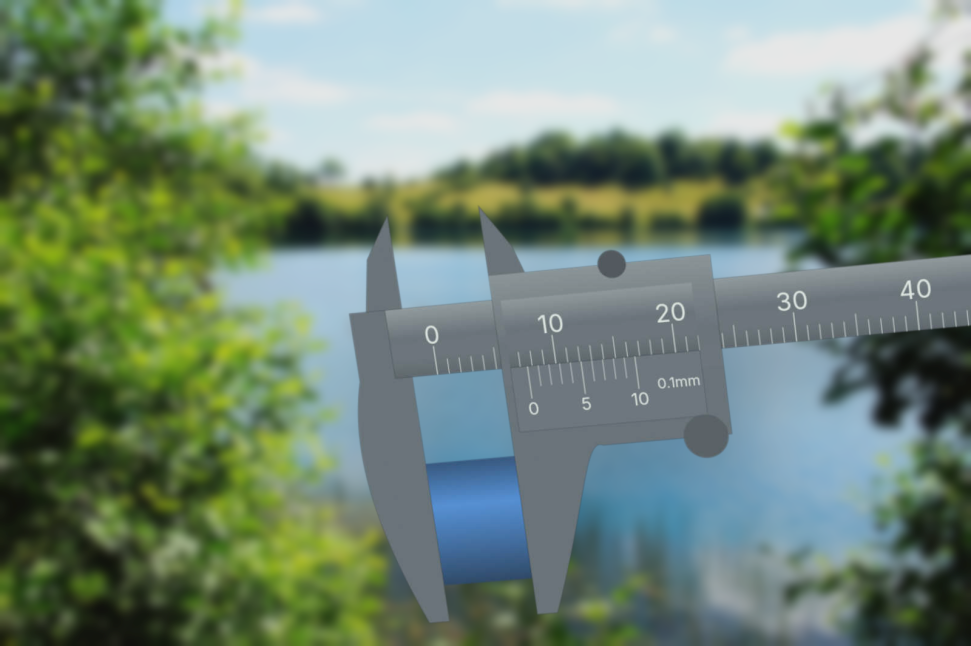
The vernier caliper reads 7.6 mm
